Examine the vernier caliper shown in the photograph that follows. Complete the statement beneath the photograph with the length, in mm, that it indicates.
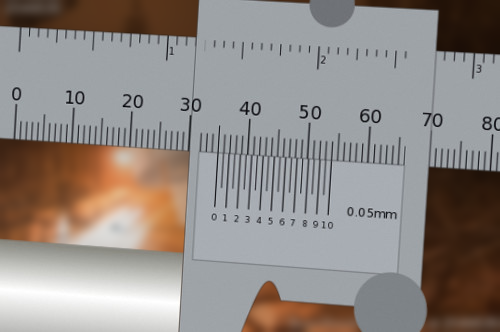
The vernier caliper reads 35.0 mm
